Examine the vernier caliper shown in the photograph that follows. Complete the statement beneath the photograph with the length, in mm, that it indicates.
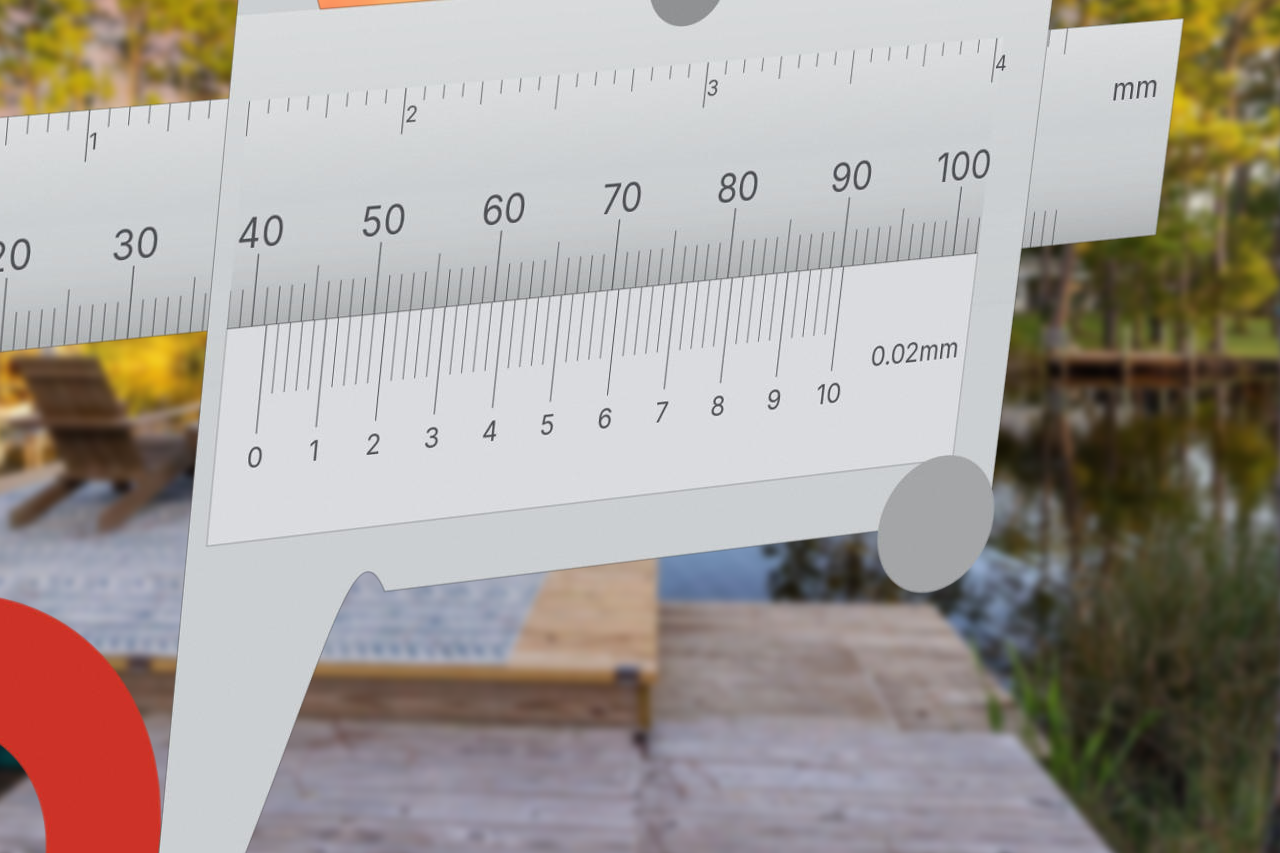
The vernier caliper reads 41.2 mm
